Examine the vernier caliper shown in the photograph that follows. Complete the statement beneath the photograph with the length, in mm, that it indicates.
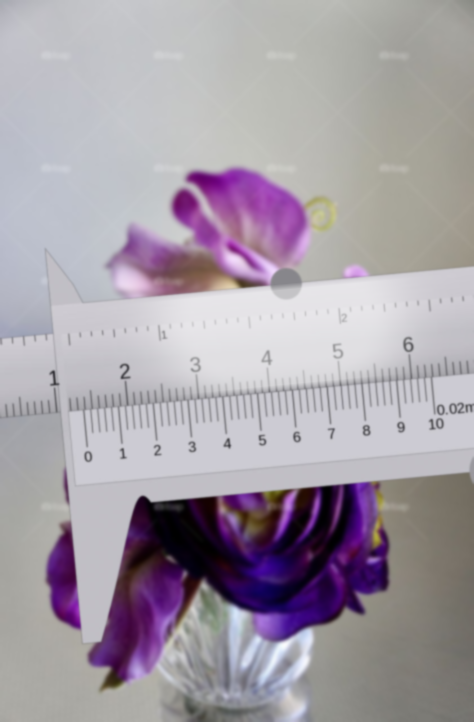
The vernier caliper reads 13.8 mm
